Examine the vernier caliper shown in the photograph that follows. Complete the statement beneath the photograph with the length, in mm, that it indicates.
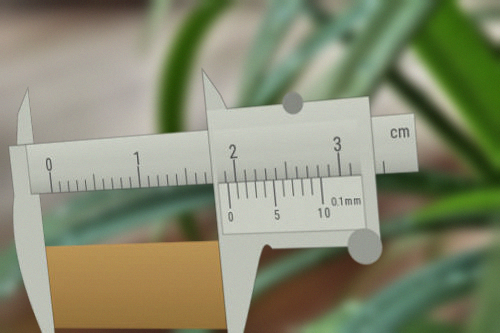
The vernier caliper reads 19.2 mm
